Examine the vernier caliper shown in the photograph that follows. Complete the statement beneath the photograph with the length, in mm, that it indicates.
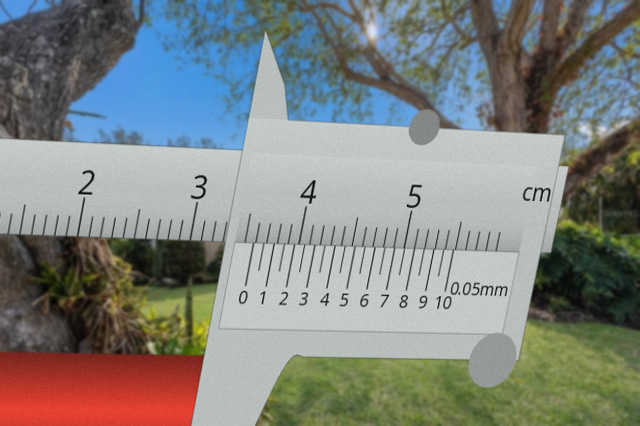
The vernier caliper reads 35.8 mm
